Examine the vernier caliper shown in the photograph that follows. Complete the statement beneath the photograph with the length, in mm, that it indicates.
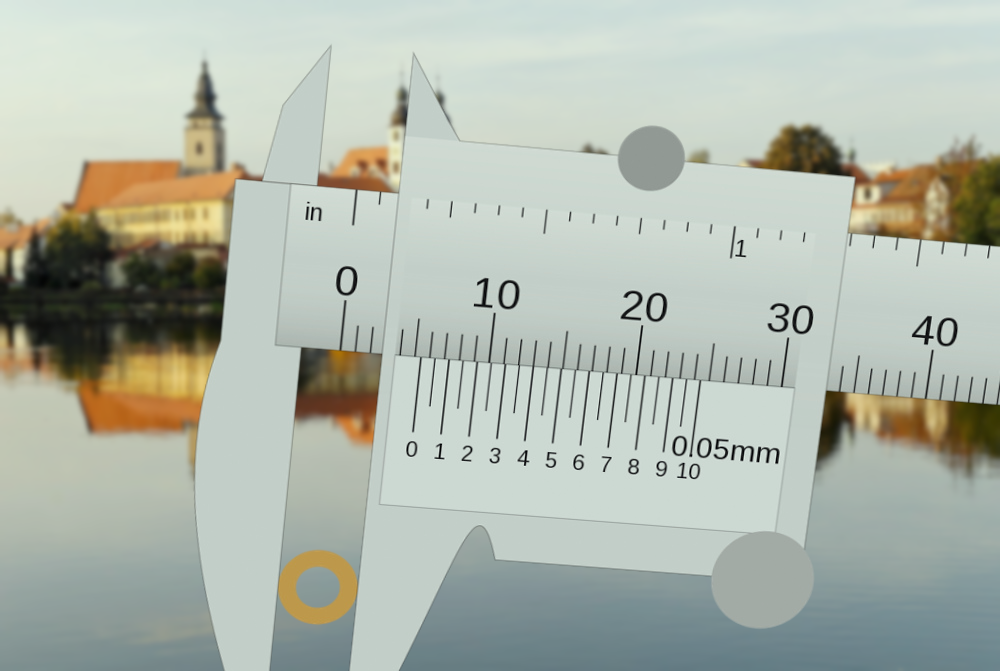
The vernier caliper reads 5.4 mm
